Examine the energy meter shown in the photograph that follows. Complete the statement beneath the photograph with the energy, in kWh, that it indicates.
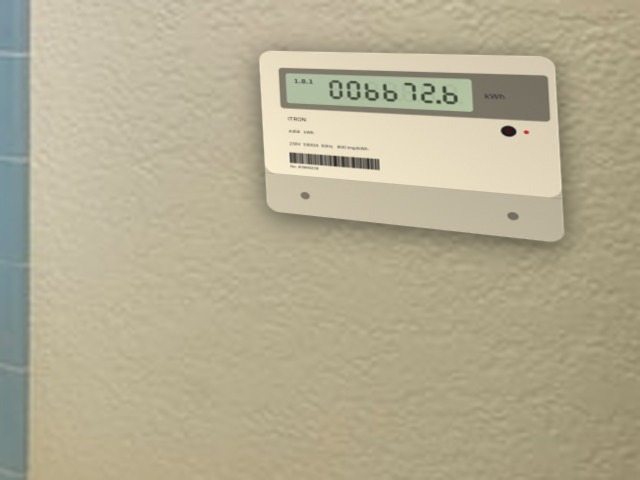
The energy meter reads 6672.6 kWh
